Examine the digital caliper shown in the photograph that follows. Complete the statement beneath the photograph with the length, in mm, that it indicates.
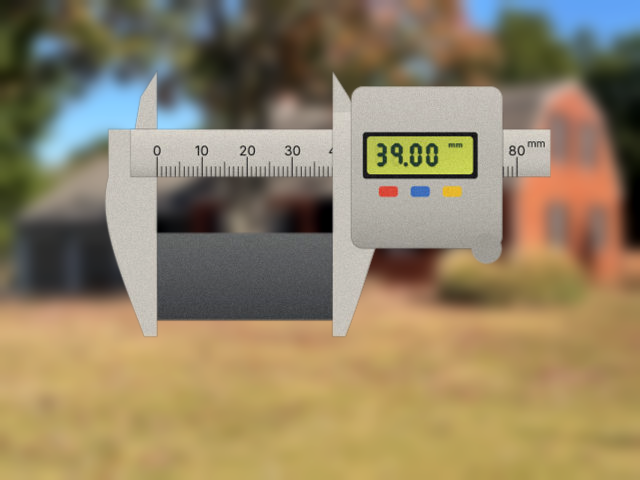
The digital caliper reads 39.00 mm
